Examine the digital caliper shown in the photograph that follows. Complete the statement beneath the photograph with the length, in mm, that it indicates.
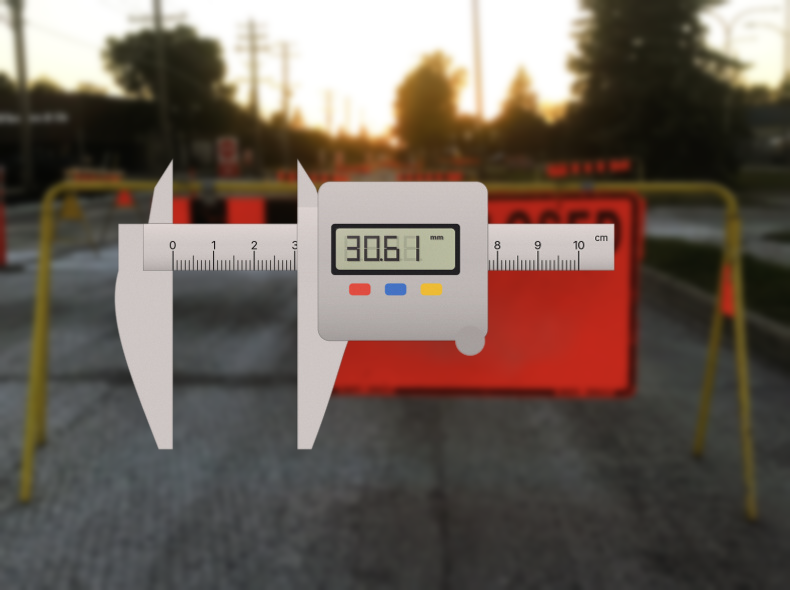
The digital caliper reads 30.61 mm
